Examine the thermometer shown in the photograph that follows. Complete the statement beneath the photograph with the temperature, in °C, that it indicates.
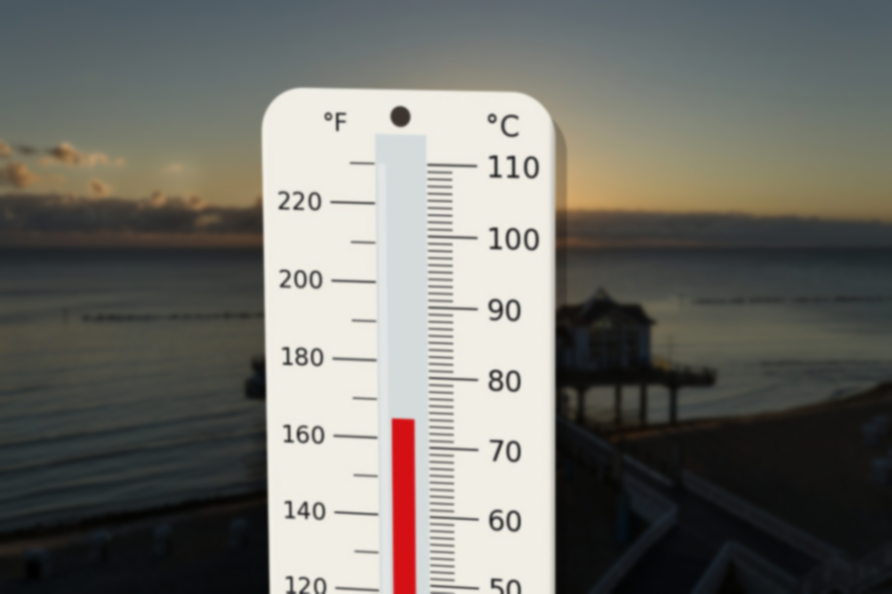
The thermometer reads 74 °C
